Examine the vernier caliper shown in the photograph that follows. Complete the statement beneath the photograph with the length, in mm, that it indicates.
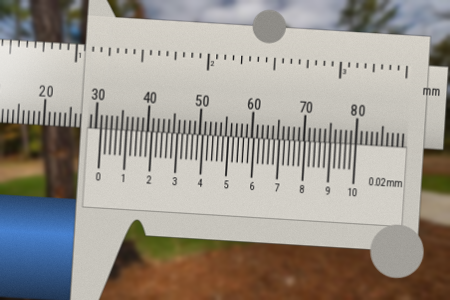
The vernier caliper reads 31.0 mm
